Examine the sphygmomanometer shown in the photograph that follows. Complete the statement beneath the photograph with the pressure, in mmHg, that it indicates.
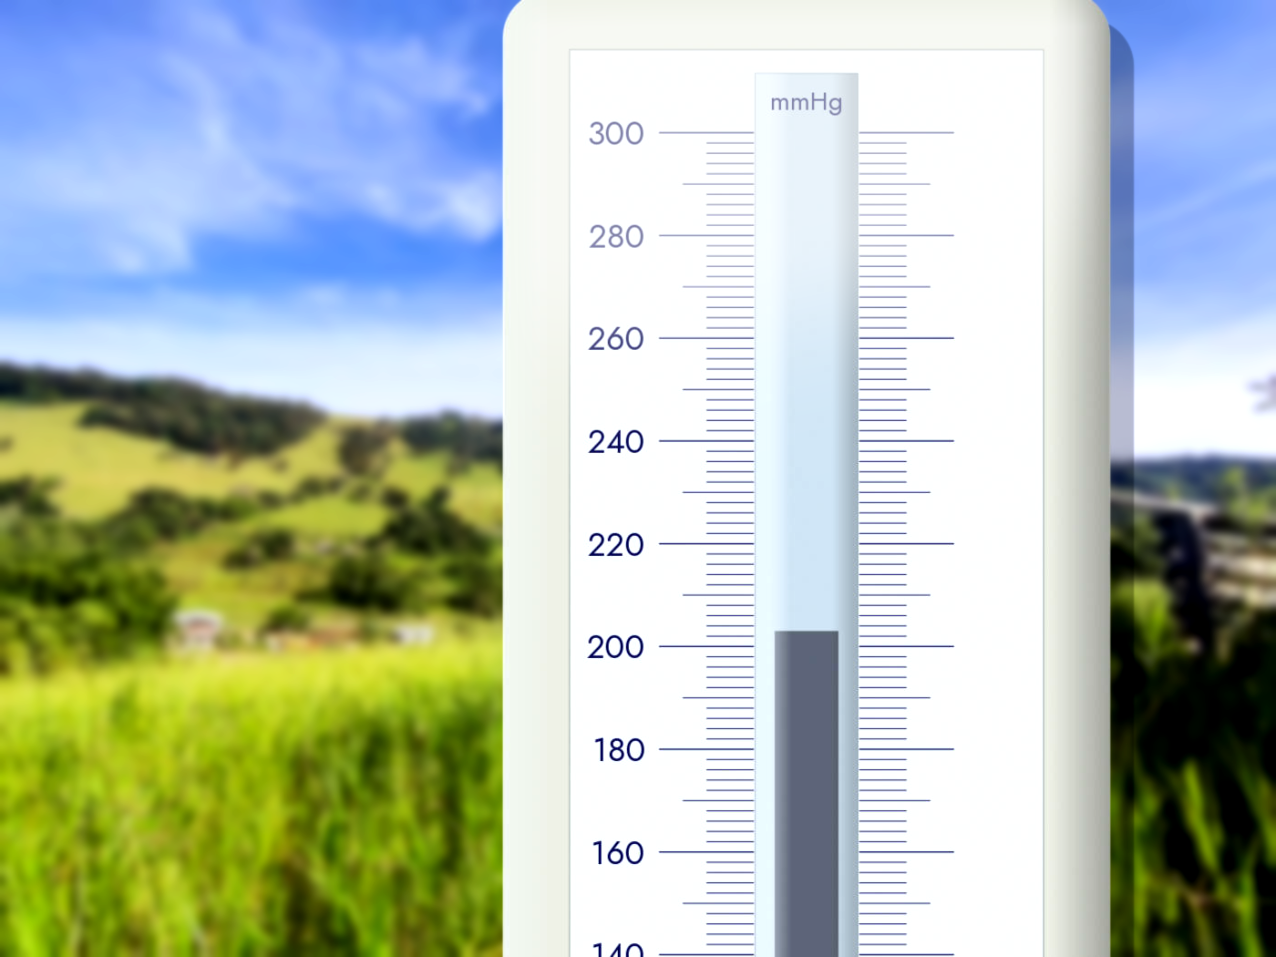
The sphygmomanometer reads 203 mmHg
